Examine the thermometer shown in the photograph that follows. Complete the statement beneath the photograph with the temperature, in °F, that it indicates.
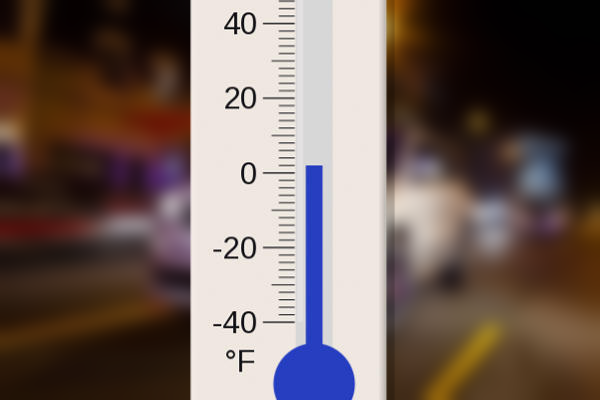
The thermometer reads 2 °F
